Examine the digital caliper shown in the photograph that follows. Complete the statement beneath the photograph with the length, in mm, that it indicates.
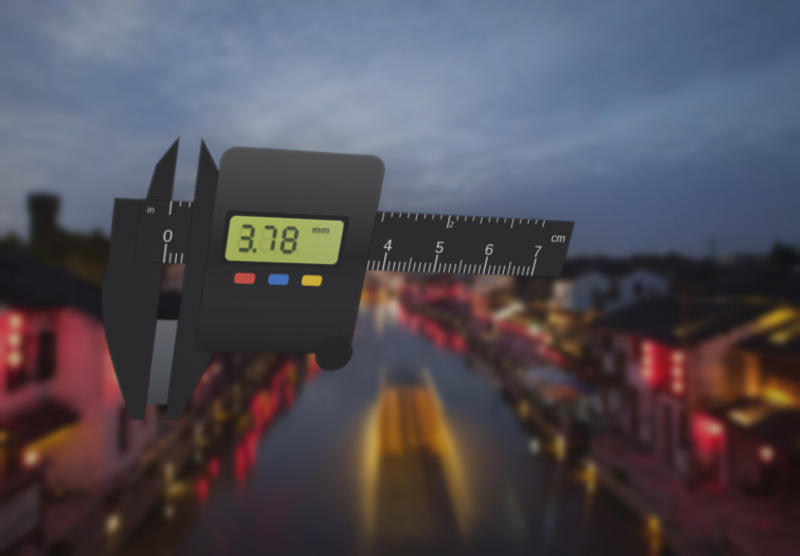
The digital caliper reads 3.78 mm
